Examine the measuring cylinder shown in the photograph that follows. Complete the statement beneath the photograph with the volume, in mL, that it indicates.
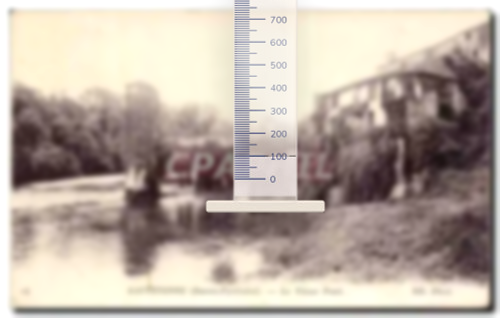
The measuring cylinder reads 100 mL
